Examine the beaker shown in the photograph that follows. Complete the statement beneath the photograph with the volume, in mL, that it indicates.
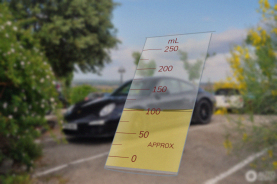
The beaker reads 100 mL
